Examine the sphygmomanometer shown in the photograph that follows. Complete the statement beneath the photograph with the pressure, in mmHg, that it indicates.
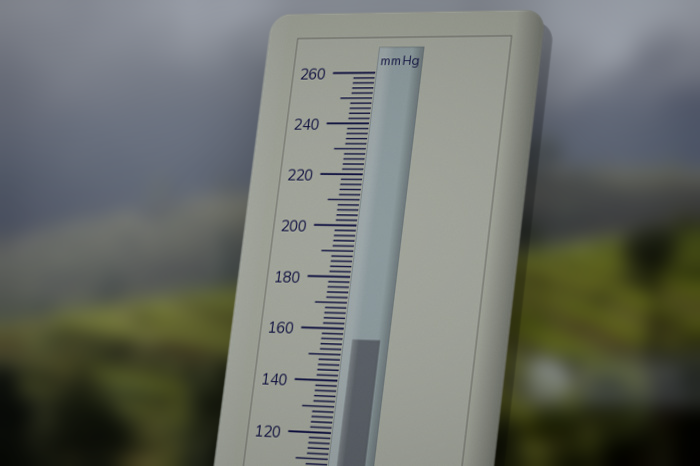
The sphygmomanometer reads 156 mmHg
